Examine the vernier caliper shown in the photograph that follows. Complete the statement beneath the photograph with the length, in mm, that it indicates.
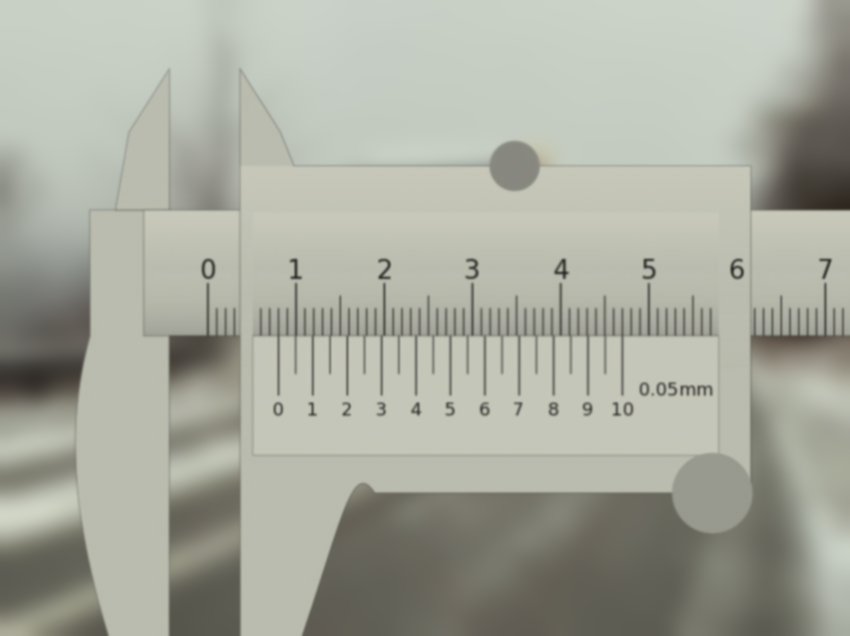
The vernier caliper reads 8.0 mm
